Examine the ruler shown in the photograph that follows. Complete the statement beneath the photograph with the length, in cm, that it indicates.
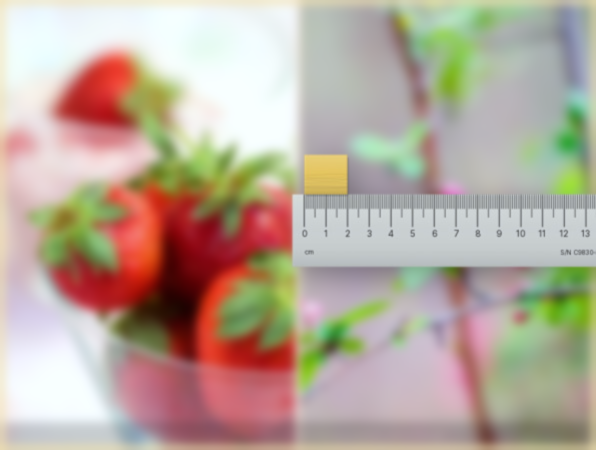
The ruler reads 2 cm
